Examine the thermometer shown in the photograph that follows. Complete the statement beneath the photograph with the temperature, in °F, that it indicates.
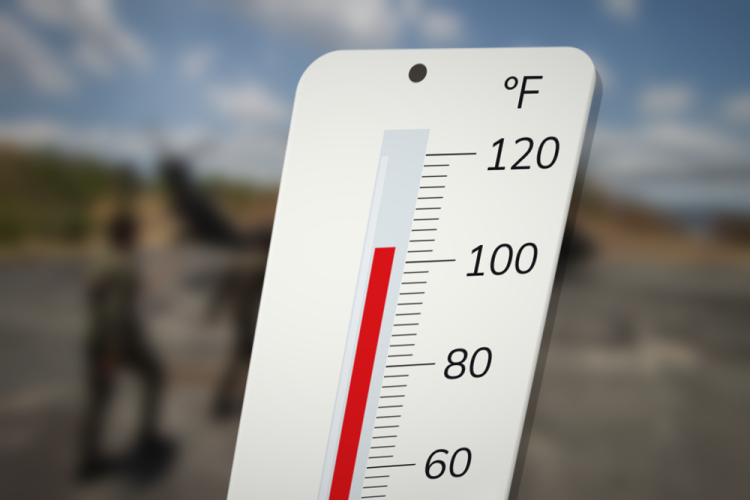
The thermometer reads 103 °F
